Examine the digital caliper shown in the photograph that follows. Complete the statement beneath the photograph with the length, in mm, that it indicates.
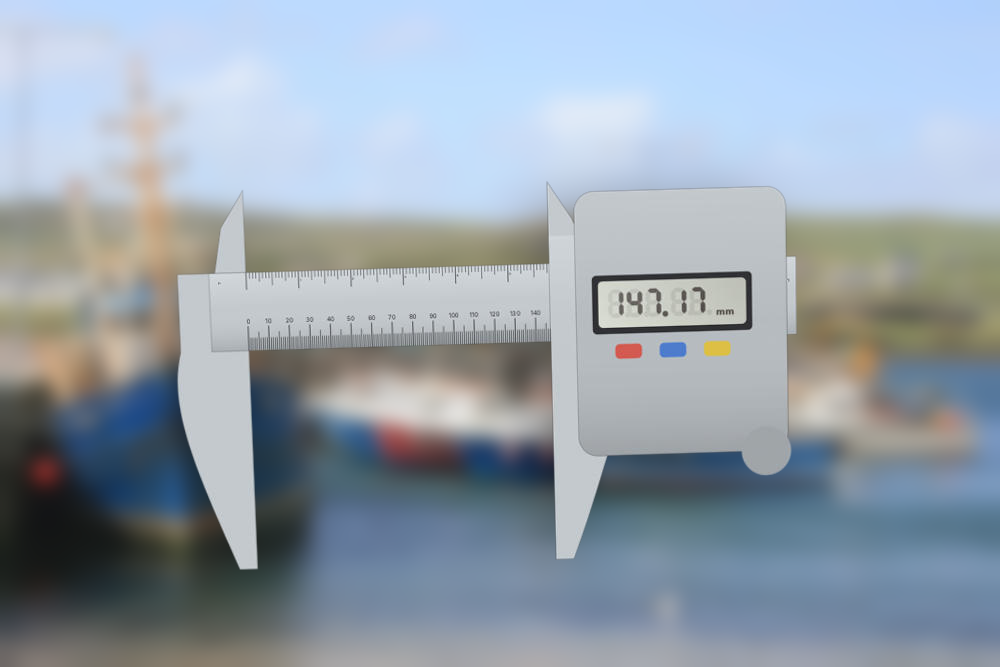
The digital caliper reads 147.17 mm
